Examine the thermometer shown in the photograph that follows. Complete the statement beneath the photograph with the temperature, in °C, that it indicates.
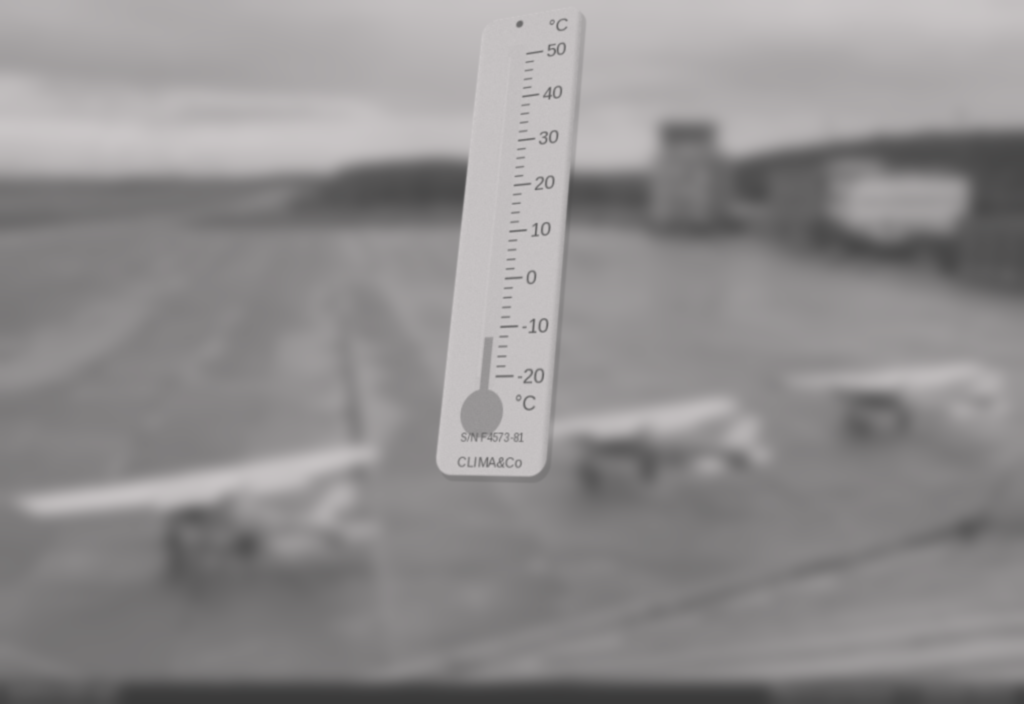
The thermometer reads -12 °C
